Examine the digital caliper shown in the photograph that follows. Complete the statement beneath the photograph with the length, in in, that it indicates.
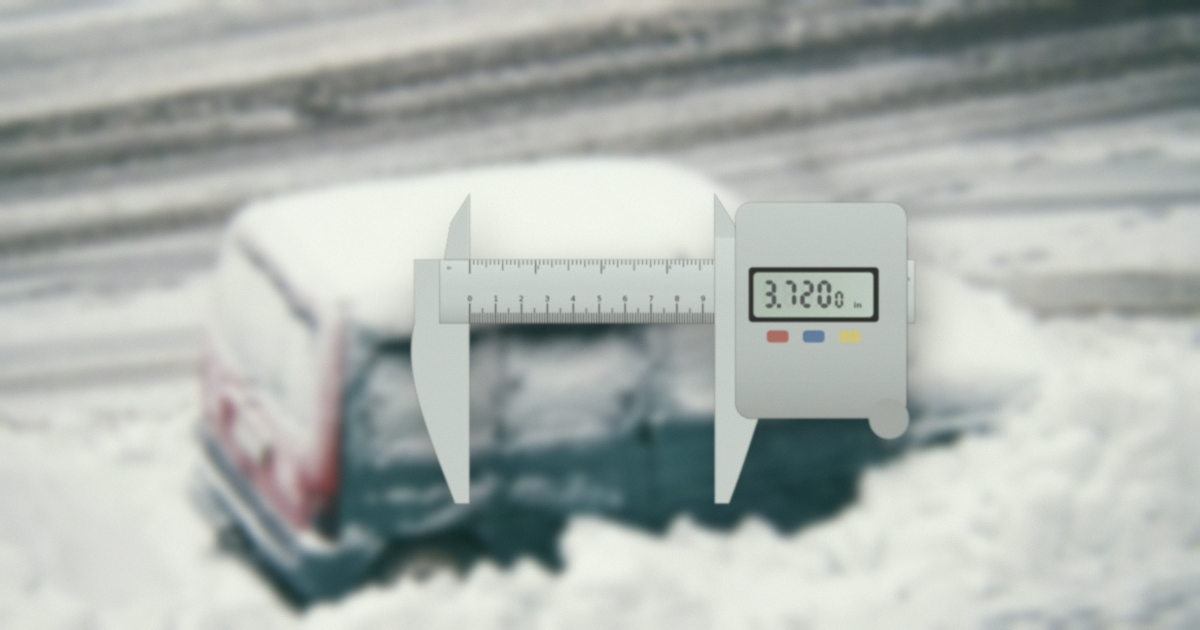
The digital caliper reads 3.7200 in
